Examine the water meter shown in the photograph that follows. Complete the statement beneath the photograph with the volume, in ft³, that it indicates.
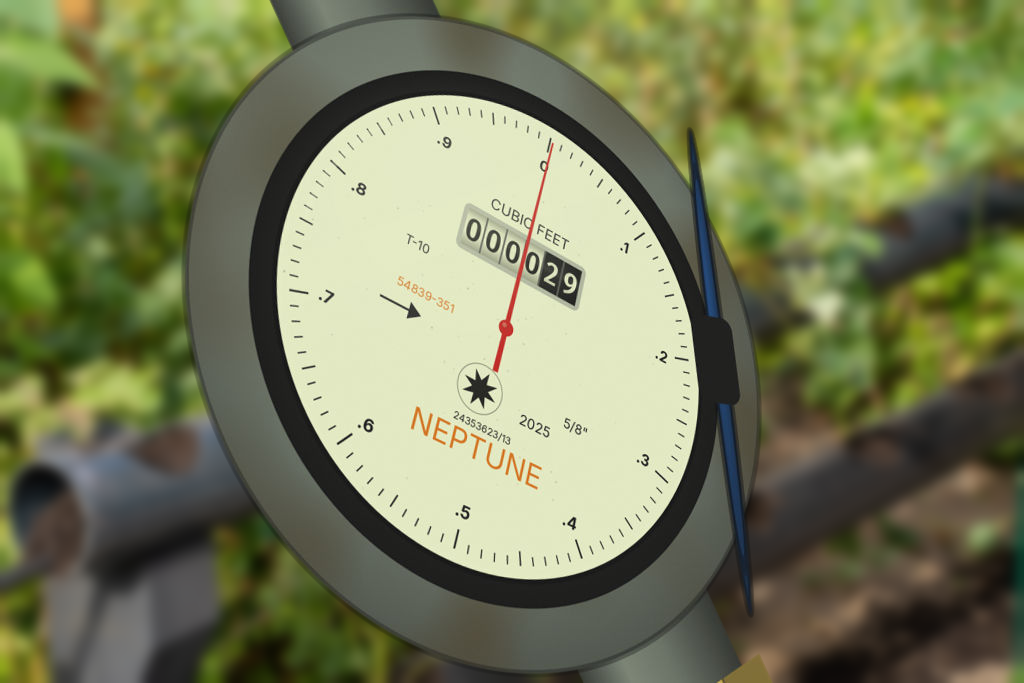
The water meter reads 29.00 ft³
